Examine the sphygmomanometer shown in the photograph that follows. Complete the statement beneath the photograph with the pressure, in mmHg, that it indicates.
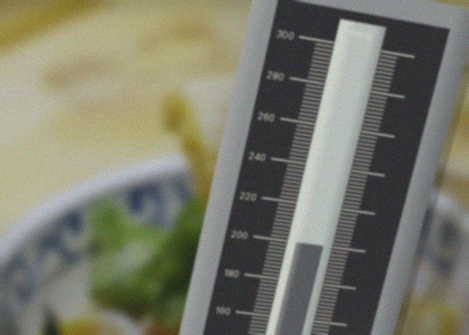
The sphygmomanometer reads 200 mmHg
